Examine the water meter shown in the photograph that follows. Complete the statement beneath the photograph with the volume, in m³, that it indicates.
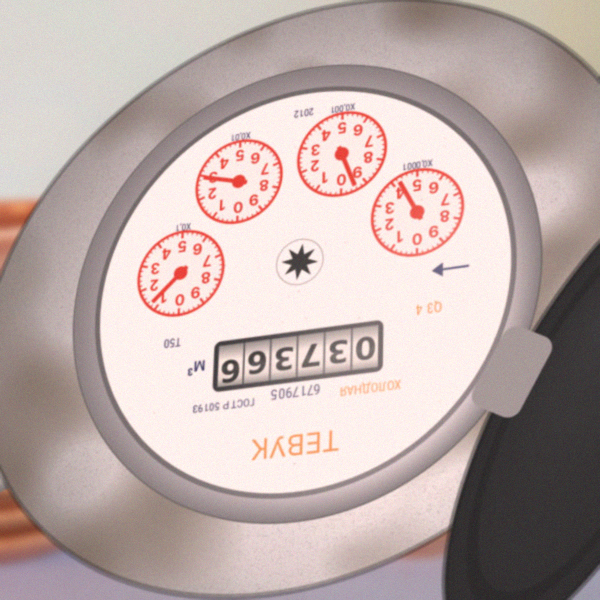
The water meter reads 37366.1294 m³
